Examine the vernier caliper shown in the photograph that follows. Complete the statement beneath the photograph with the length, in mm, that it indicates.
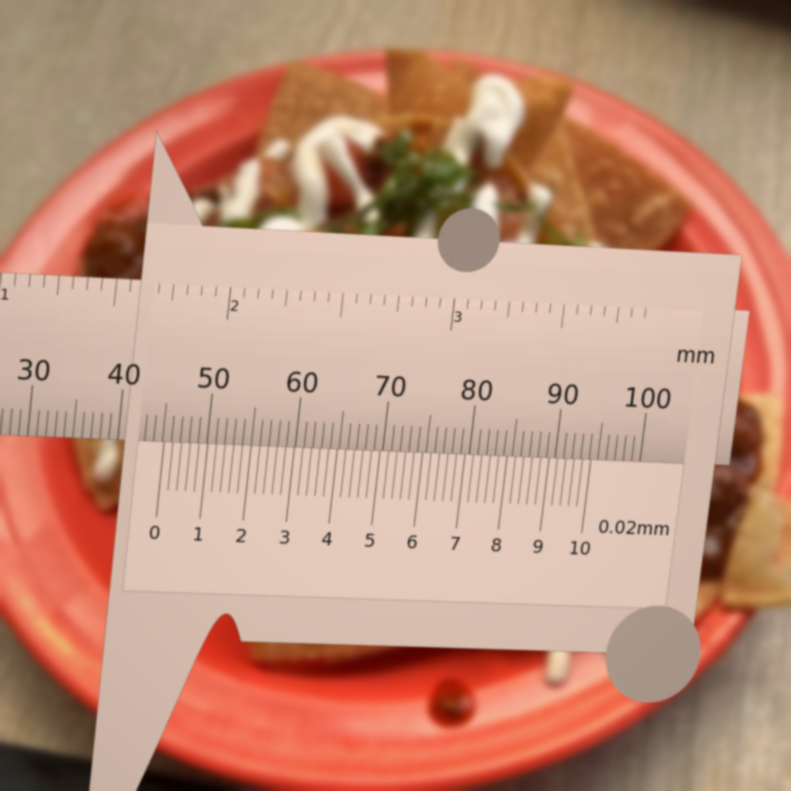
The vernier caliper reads 45.2 mm
